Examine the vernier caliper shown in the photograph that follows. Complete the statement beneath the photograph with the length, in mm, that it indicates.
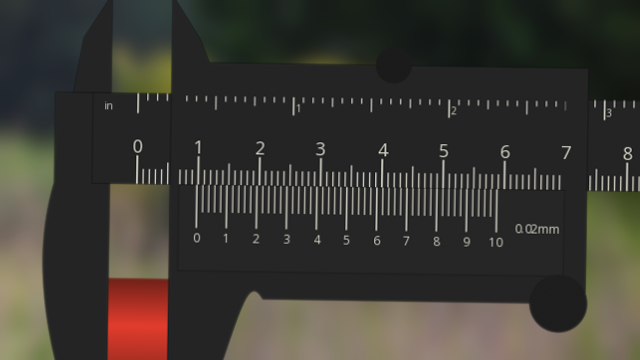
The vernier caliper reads 9.8 mm
